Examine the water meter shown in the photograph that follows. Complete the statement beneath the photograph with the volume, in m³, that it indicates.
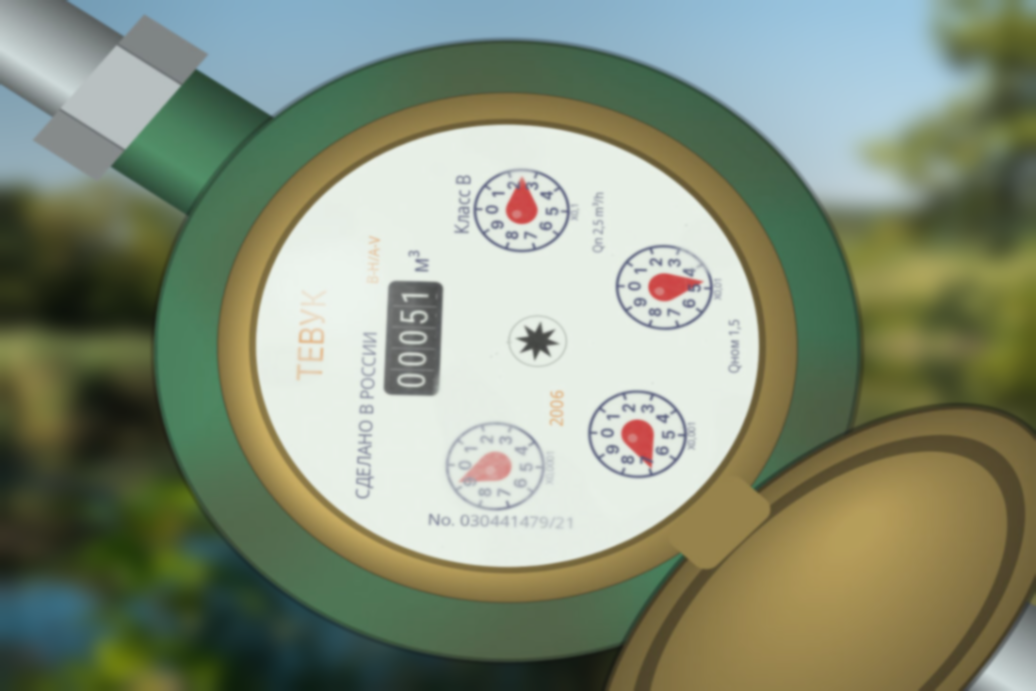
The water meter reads 51.2469 m³
